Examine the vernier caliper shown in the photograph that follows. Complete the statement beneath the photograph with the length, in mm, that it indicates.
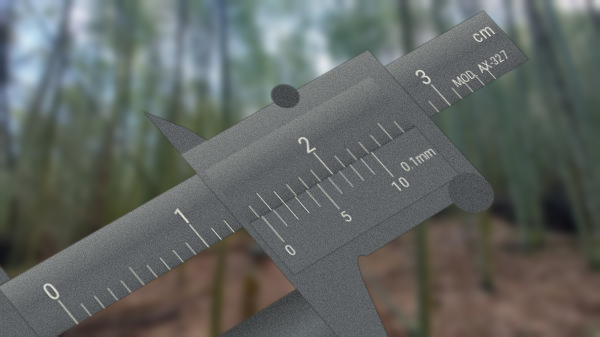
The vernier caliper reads 14.2 mm
